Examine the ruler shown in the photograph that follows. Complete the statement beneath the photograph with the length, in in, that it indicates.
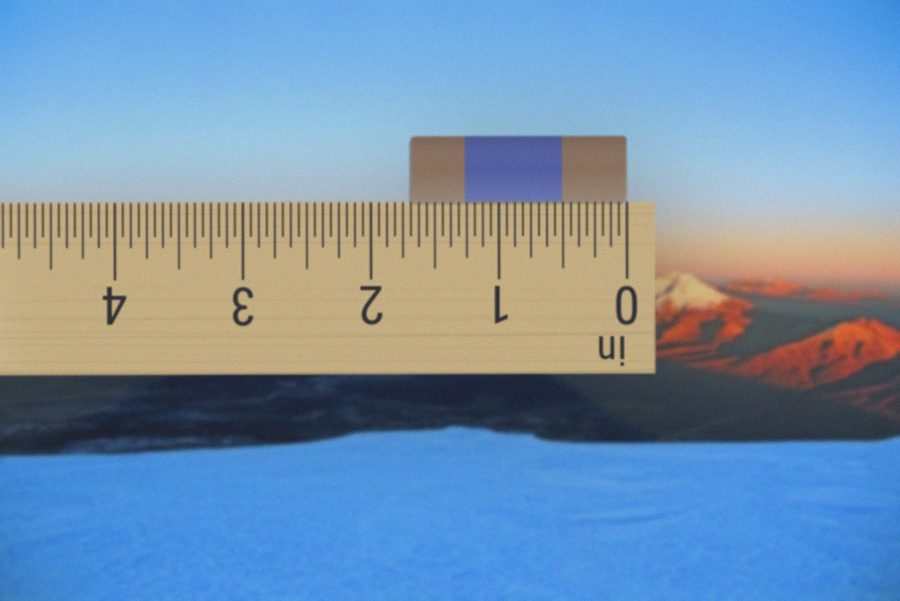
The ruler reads 1.6875 in
